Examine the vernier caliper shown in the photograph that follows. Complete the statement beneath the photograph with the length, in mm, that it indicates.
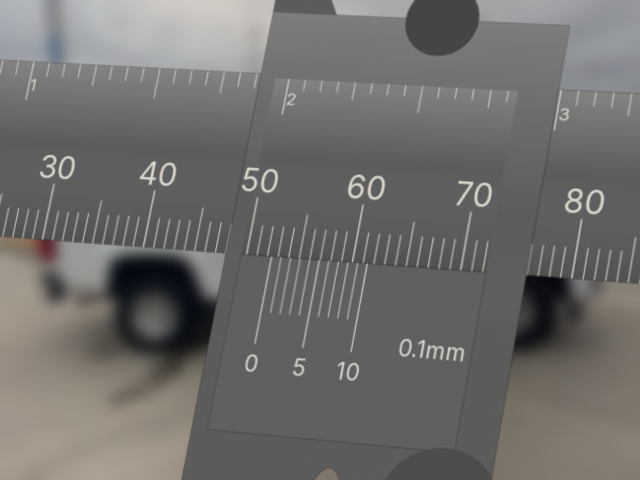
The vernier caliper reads 52.4 mm
